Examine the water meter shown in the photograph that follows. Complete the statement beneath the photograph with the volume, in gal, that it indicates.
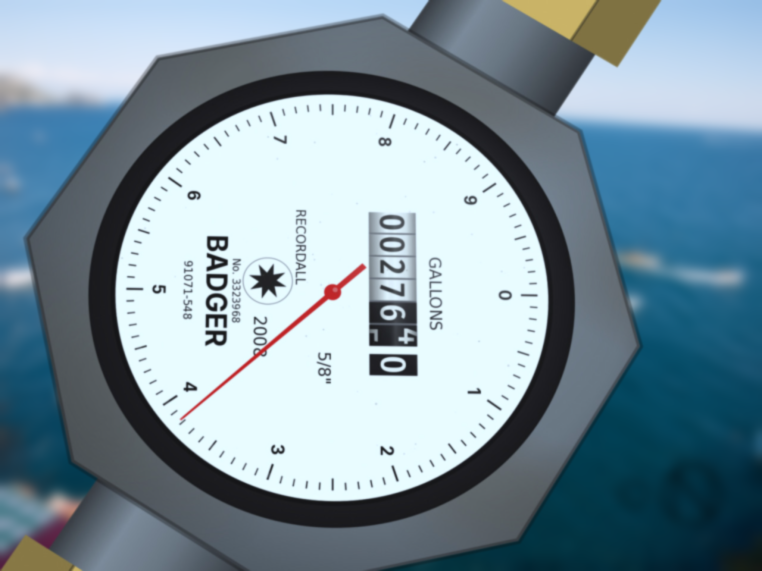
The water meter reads 27643.8 gal
